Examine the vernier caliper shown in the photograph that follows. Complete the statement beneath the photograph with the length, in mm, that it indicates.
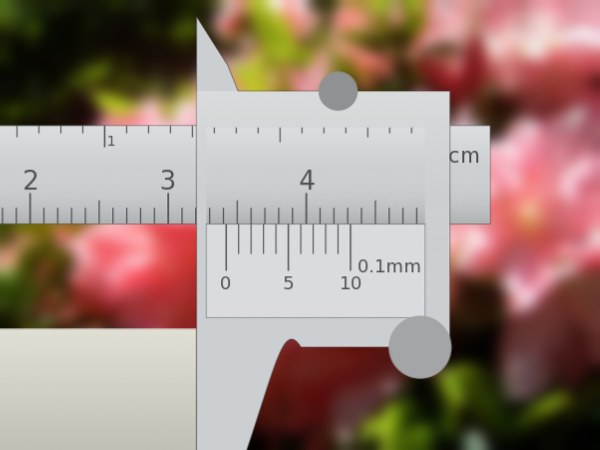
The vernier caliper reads 34.2 mm
